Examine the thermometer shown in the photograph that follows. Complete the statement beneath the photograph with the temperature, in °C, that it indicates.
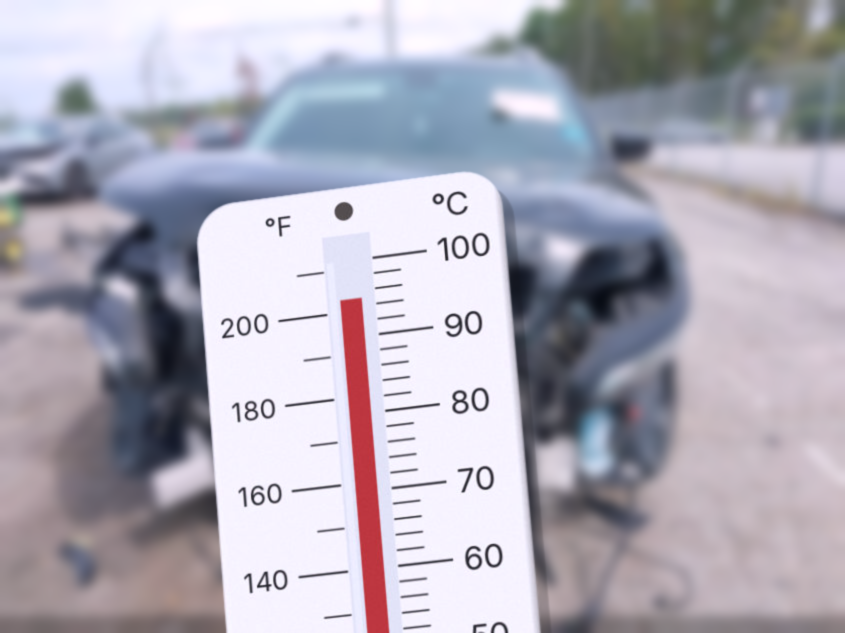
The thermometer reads 95 °C
